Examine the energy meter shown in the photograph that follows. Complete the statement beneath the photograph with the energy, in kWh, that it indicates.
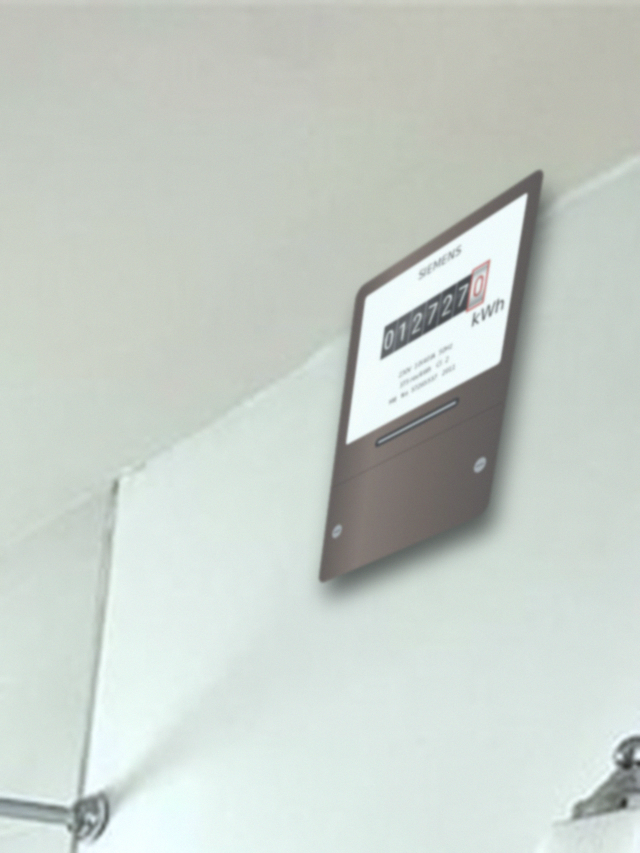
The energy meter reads 12727.0 kWh
